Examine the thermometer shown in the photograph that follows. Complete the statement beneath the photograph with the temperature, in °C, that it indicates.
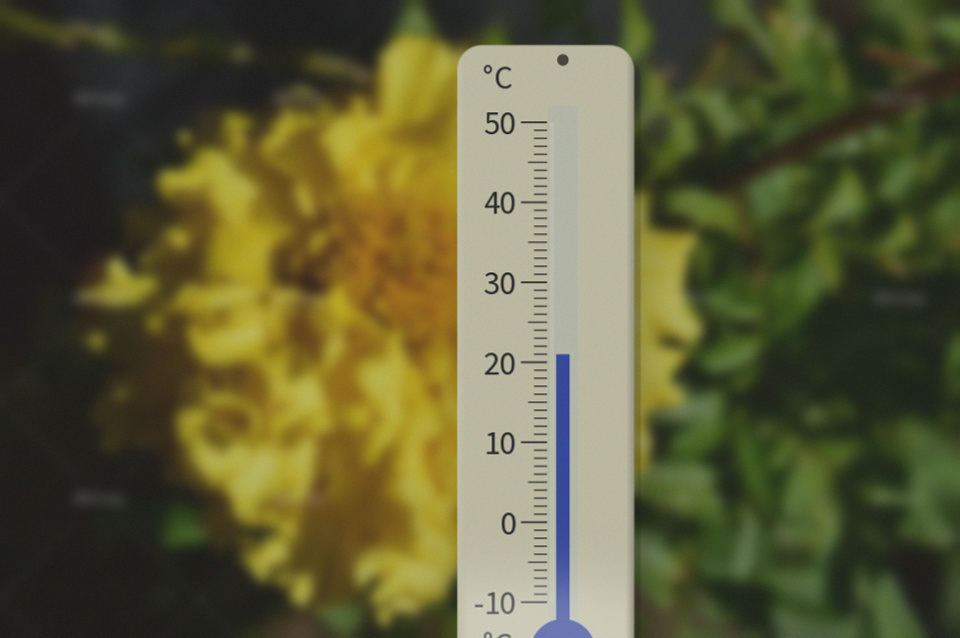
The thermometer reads 21 °C
